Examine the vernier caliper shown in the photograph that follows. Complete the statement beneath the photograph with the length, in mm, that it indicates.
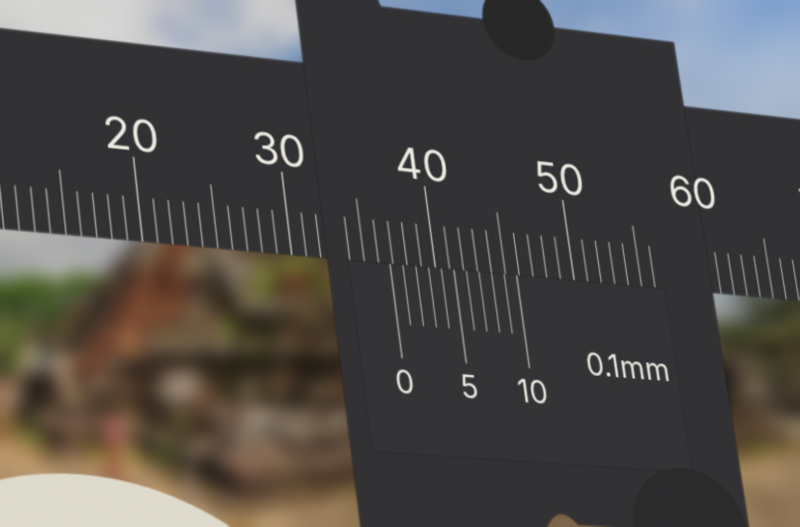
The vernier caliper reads 36.8 mm
